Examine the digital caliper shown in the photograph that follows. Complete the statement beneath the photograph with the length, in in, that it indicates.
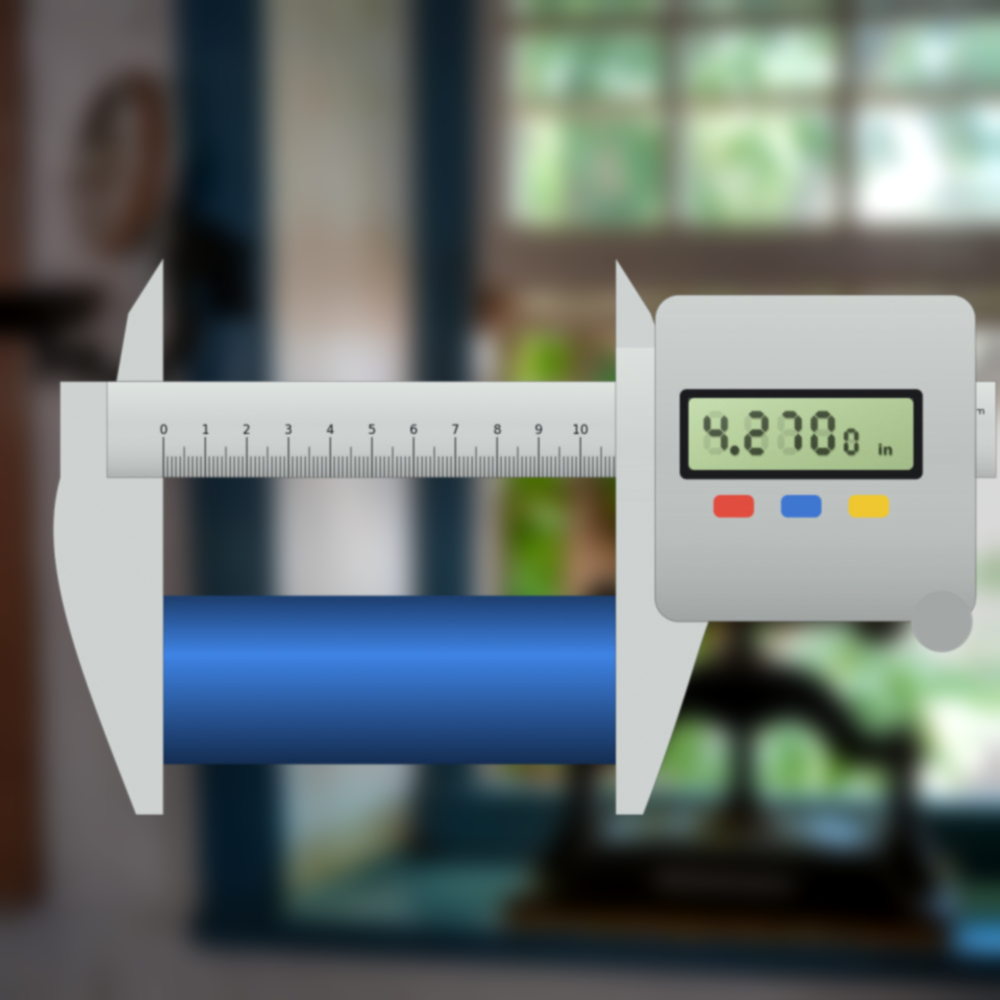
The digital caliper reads 4.2700 in
